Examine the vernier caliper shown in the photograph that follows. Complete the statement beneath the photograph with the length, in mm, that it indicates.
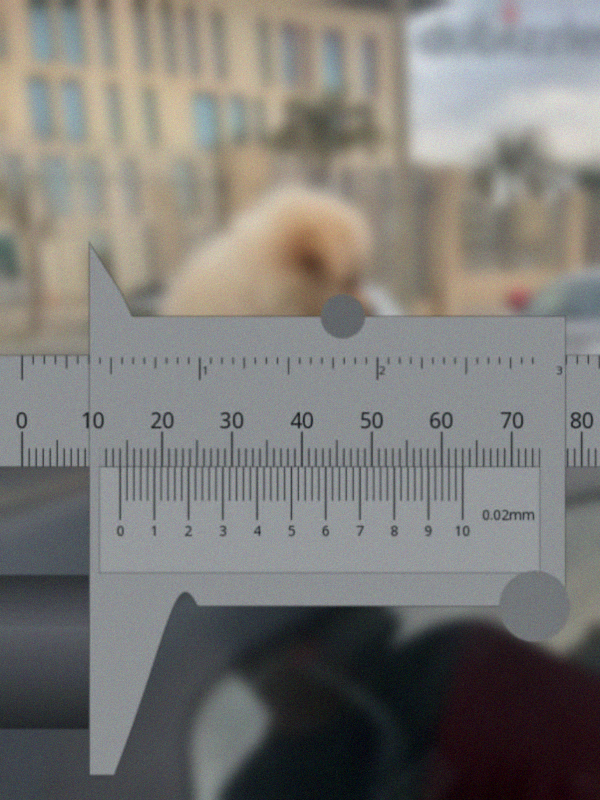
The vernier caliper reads 14.0 mm
